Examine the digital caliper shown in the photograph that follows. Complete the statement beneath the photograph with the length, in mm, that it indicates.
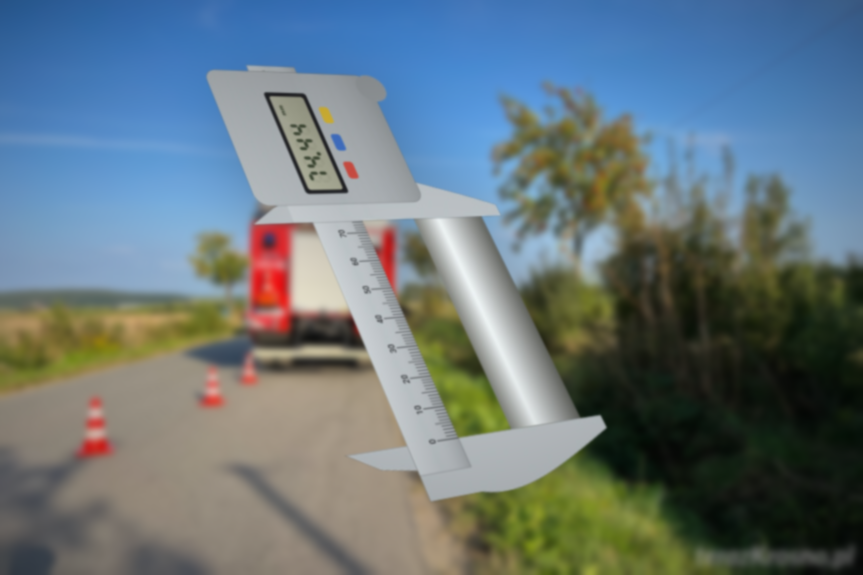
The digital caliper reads 74.44 mm
